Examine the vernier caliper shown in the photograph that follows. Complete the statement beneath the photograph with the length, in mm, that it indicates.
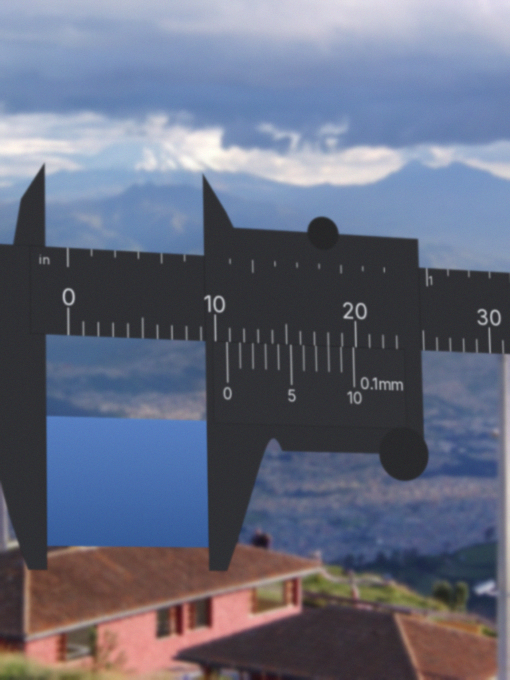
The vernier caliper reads 10.8 mm
